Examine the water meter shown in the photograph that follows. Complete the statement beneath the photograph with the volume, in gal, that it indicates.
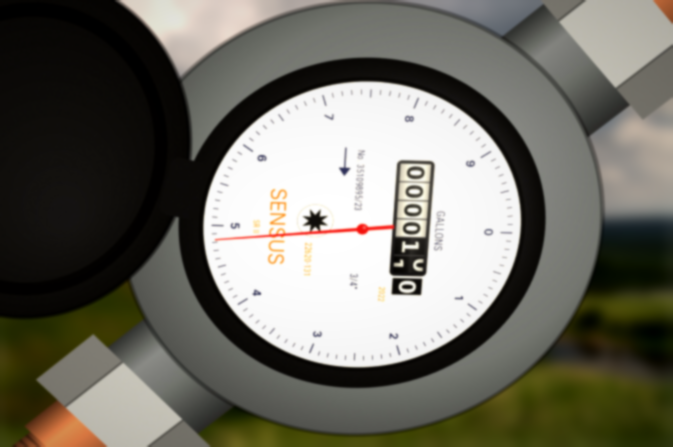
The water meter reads 104.8 gal
